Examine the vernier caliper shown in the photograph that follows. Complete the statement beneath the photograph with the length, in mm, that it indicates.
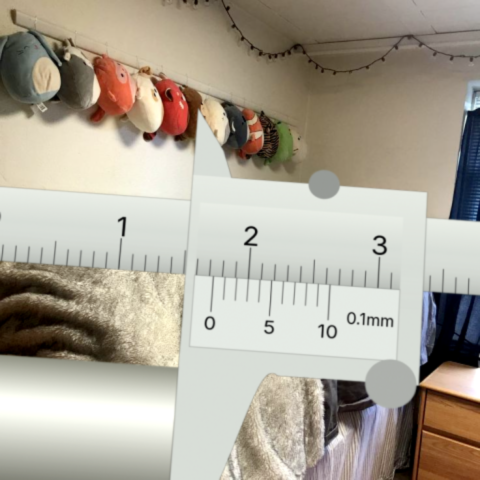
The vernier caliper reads 17.3 mm
